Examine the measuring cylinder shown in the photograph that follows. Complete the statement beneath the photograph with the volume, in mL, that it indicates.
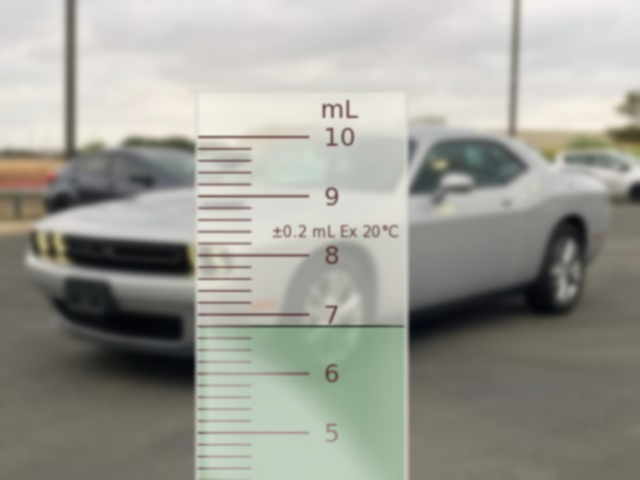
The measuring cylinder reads 6.8 mL
